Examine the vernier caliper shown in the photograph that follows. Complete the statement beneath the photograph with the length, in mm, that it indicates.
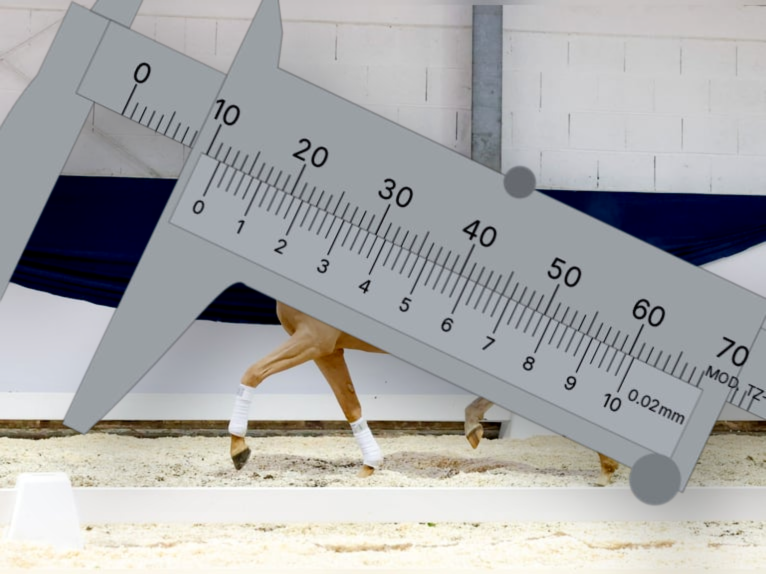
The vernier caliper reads 11.6 mm
